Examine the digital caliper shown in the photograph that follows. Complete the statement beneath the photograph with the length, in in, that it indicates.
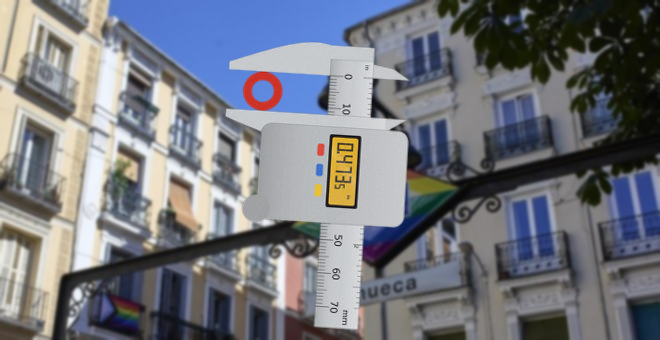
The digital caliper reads 0.4735 in
